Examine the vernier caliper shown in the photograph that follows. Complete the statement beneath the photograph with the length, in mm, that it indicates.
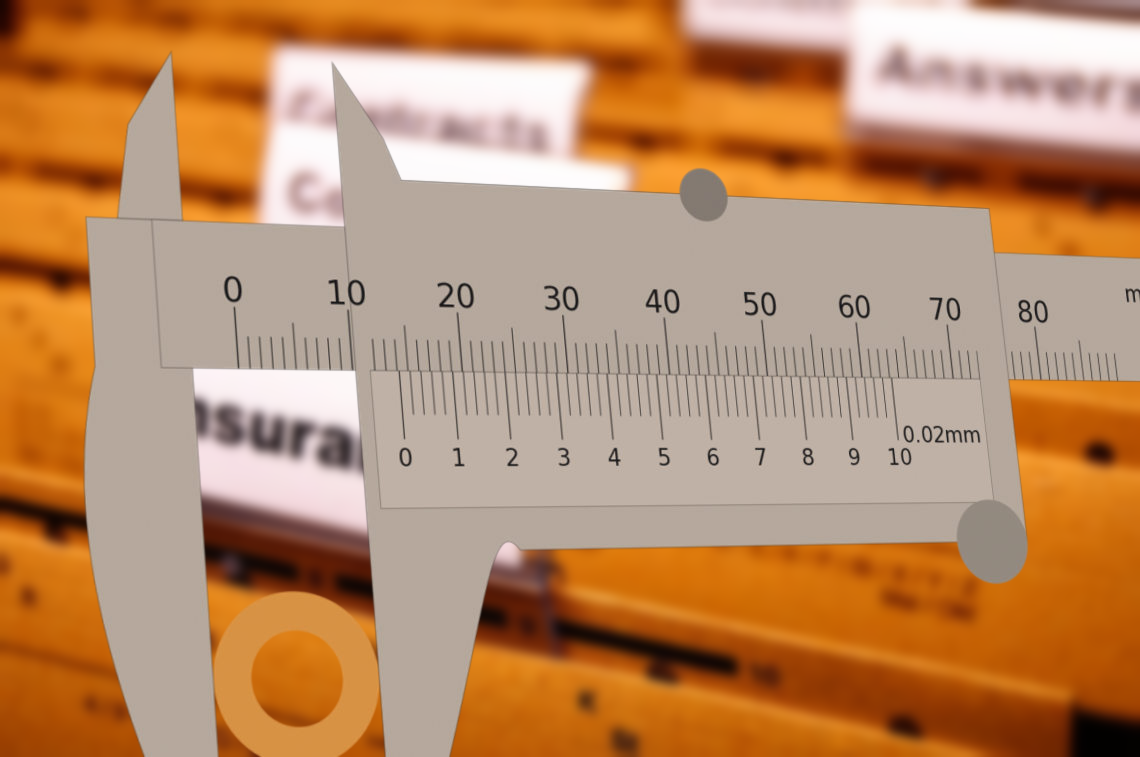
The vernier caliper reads 14.2 mm
